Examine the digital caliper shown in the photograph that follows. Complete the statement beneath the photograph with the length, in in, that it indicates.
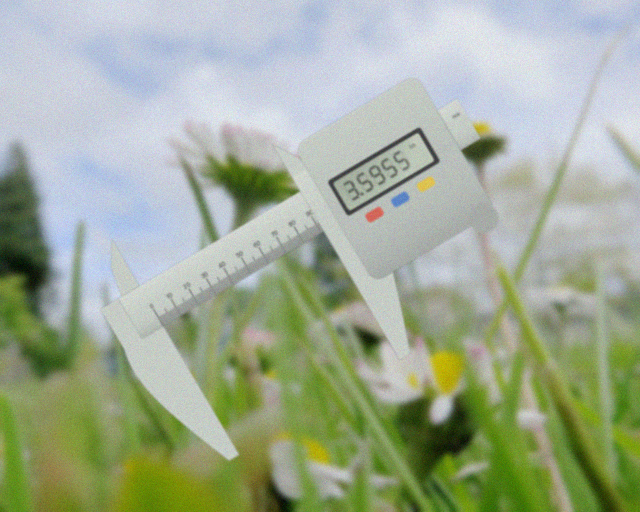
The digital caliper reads 3.5955 in
